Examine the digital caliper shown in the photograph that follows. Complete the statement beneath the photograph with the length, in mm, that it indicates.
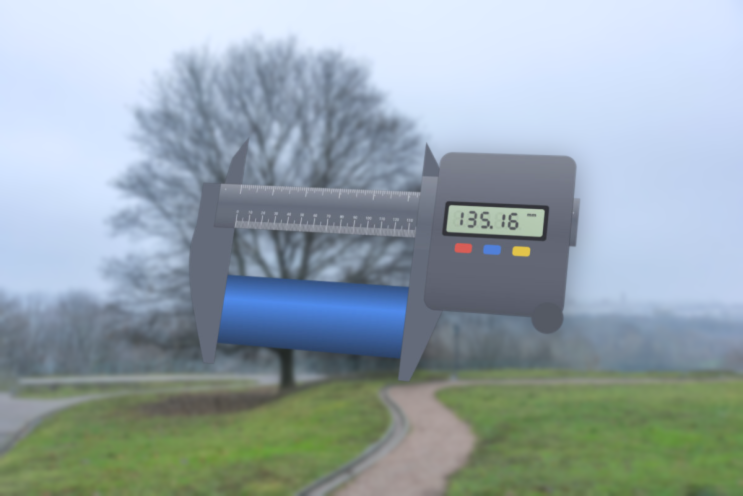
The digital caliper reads 135.16 mm
